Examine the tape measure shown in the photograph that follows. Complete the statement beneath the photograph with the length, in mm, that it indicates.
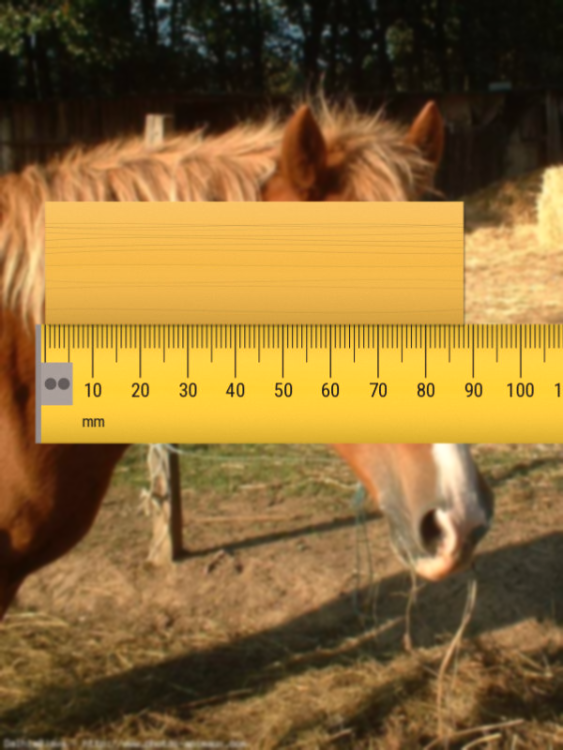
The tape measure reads 88 mm
